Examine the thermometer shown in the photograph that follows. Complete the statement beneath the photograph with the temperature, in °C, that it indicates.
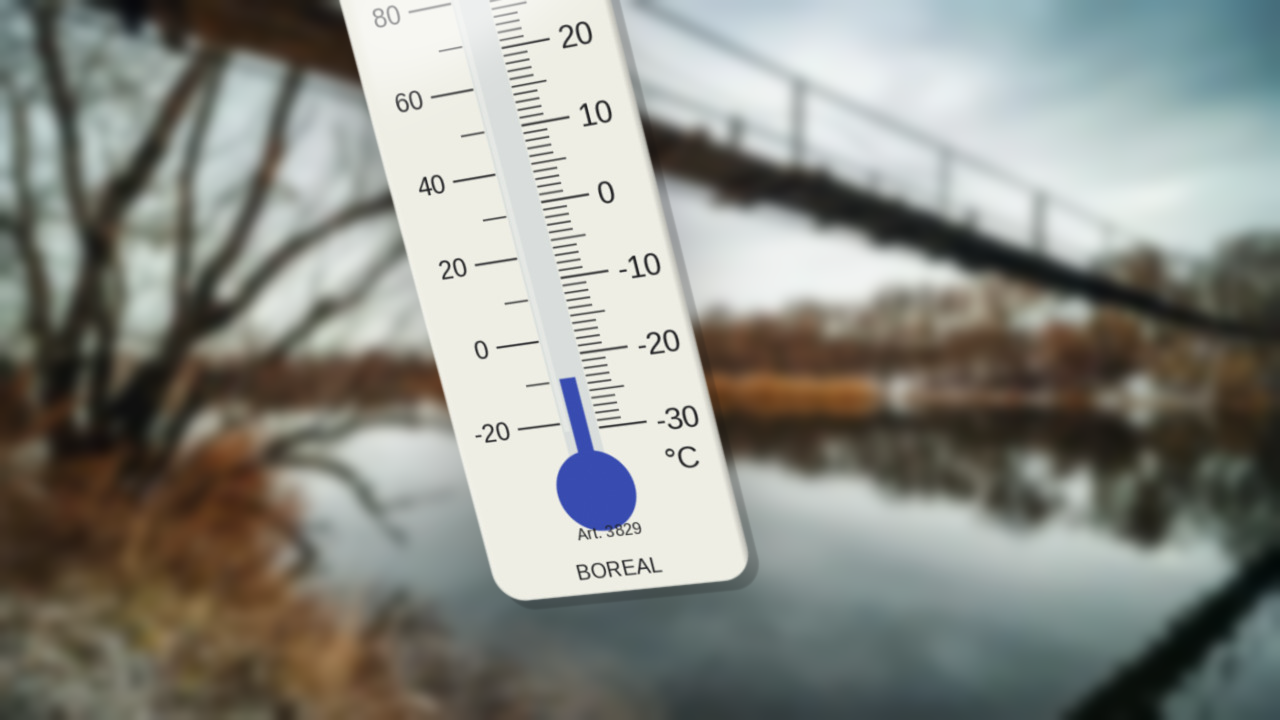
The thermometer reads -23 °C
